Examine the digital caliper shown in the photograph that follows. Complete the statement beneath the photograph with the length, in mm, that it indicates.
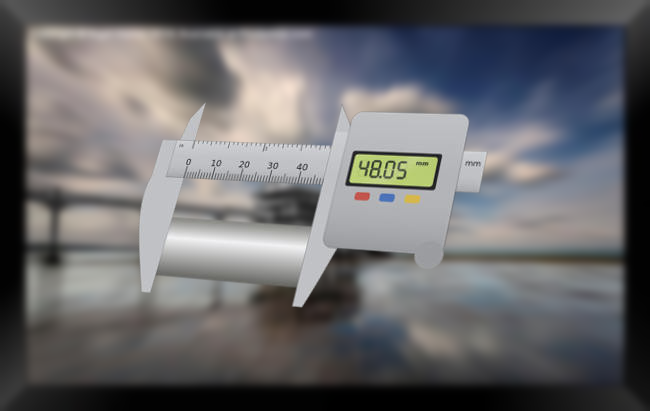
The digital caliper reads 48.05 mm
